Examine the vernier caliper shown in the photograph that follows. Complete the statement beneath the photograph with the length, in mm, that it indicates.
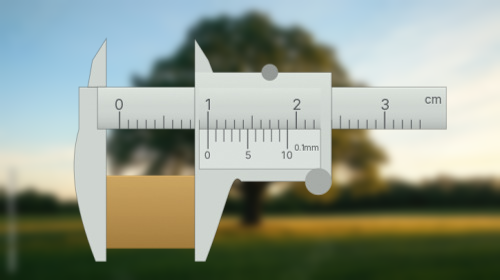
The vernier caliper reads 10.0 mm
